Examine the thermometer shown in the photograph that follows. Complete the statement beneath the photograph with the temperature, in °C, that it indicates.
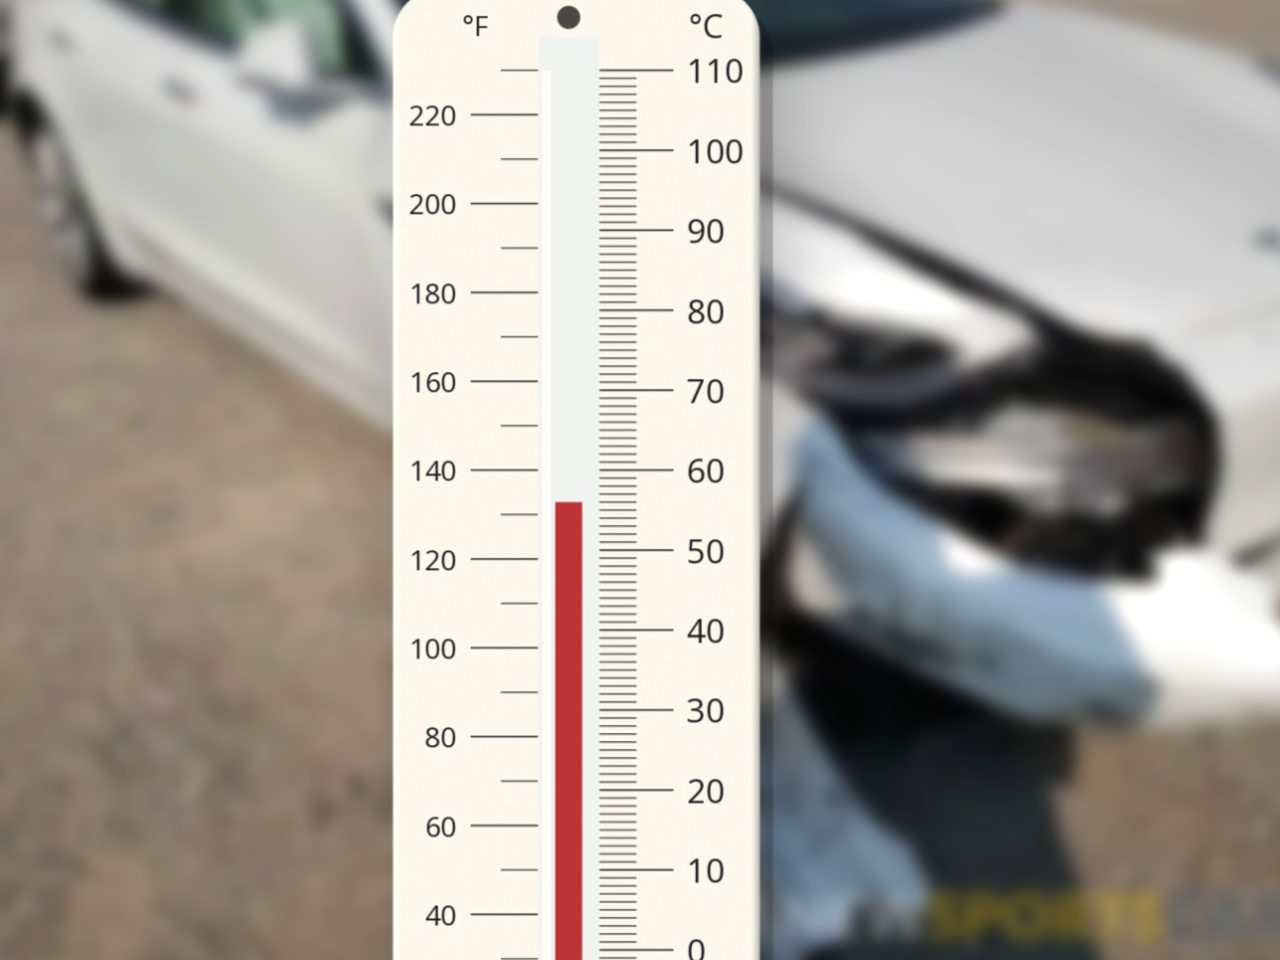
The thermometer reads 56 °C
